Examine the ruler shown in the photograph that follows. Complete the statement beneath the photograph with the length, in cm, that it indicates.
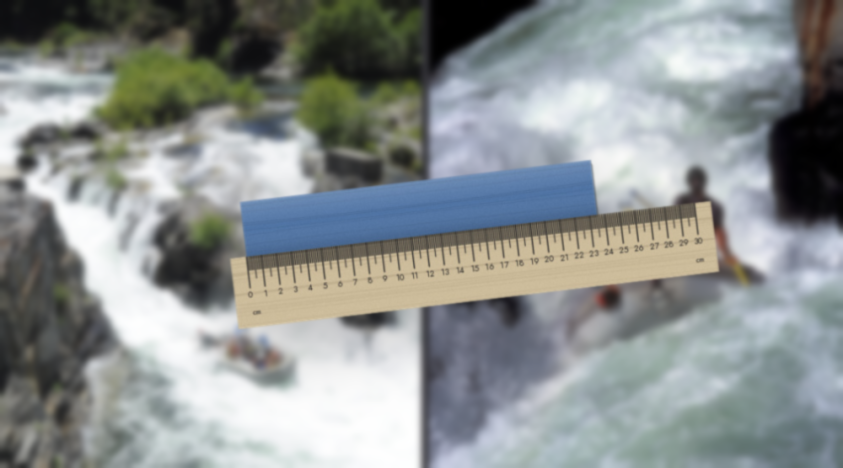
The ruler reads 23.5 cm
